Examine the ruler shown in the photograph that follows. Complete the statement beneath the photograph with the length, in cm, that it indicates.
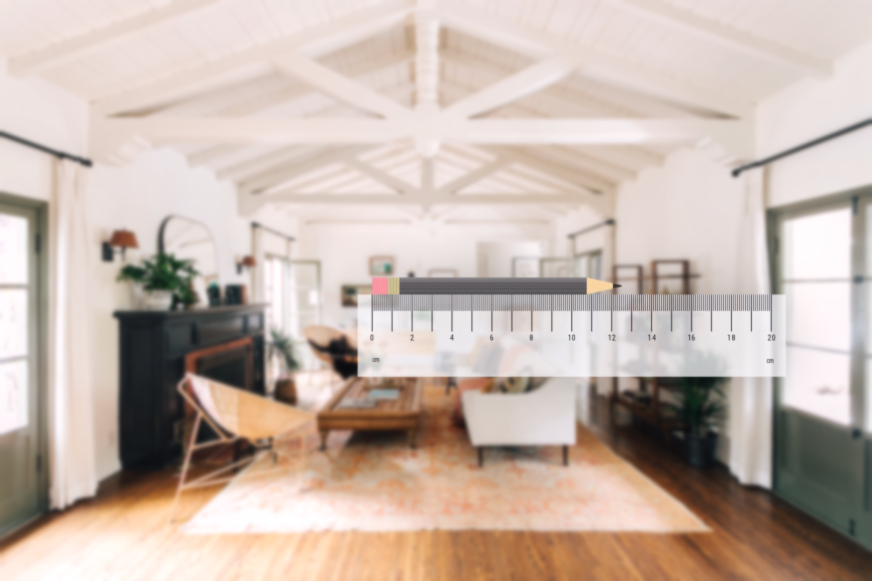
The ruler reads 12.5 cm
